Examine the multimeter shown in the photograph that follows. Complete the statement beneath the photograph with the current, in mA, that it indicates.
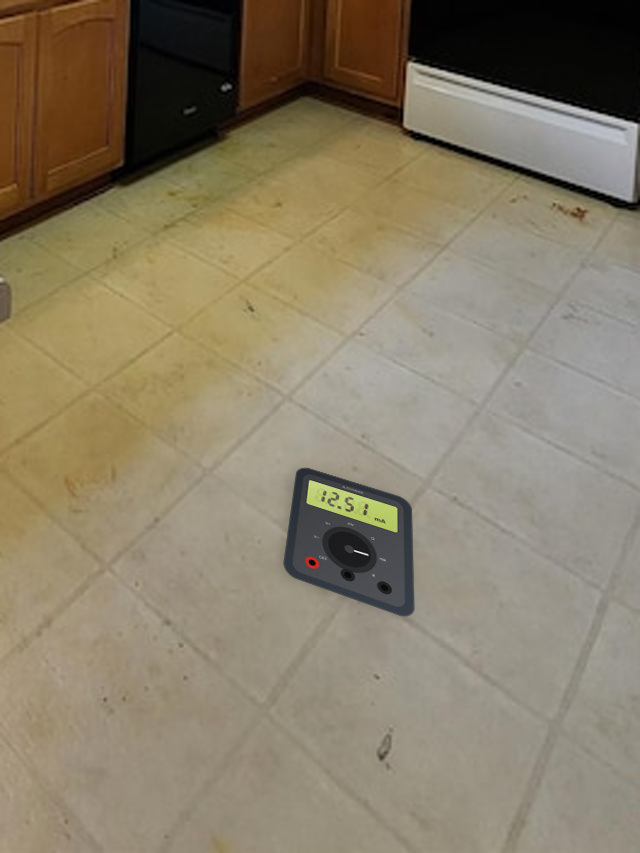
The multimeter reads 12.51 mA
